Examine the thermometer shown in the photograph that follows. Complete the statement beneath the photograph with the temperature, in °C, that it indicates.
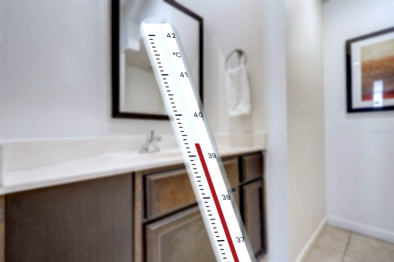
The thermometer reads 39.3 °C
